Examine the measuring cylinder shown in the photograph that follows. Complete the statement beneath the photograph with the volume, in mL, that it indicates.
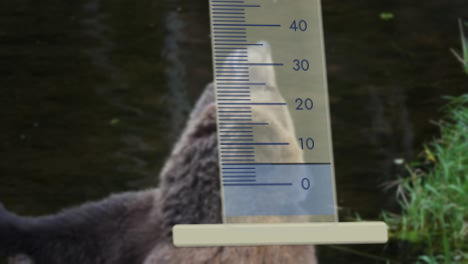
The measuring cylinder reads 5 mL
